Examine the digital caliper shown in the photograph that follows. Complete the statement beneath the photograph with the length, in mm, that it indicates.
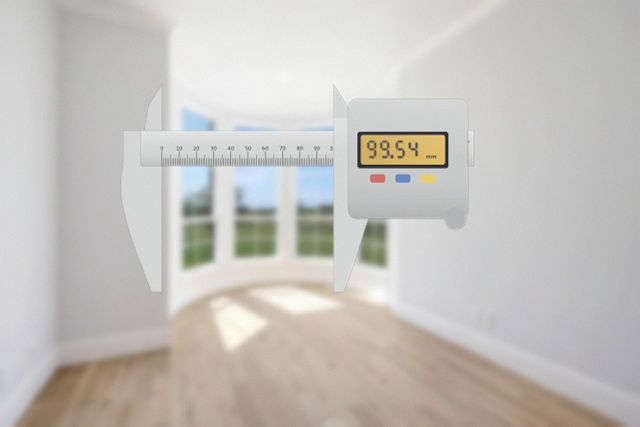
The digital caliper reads 99.54 mm
